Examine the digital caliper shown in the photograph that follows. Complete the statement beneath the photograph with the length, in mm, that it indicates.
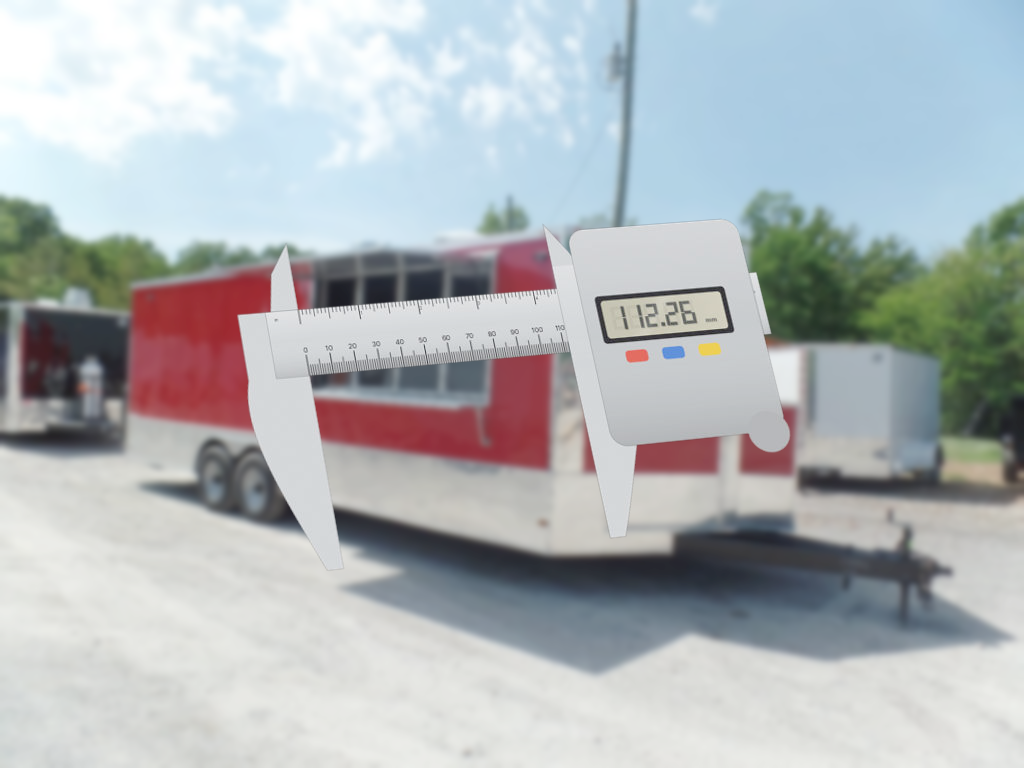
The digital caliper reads 112.26 mm
